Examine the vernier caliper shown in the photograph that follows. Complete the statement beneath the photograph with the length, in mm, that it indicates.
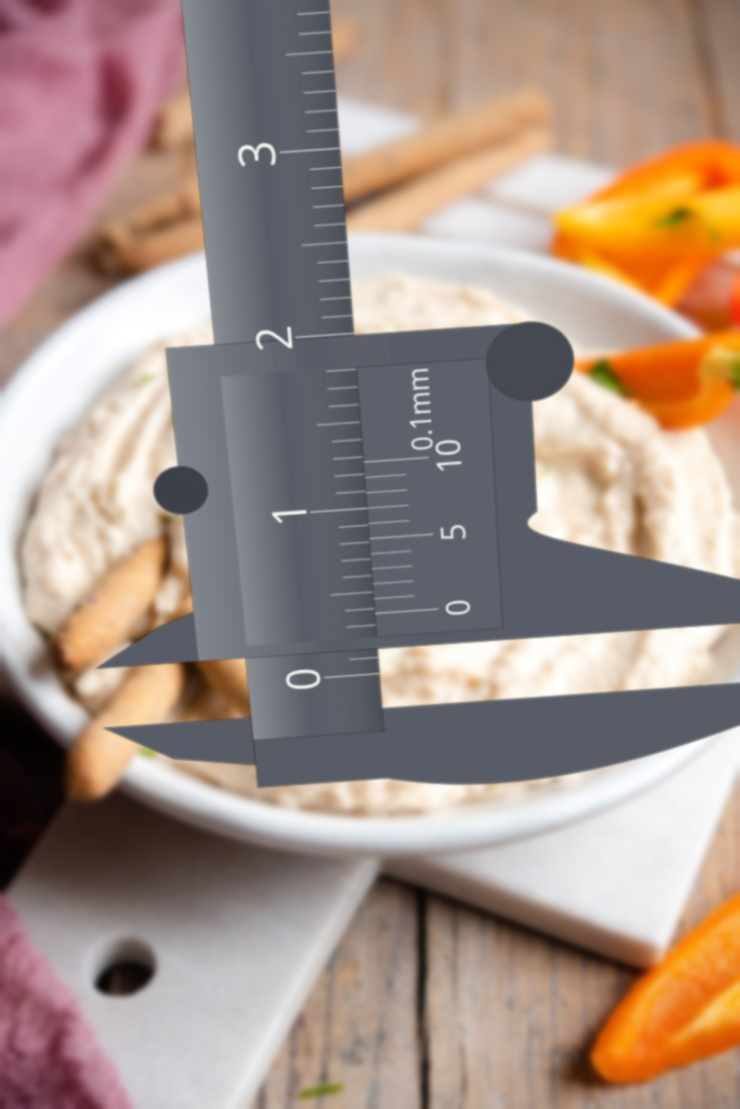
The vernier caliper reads 3.7 mm
